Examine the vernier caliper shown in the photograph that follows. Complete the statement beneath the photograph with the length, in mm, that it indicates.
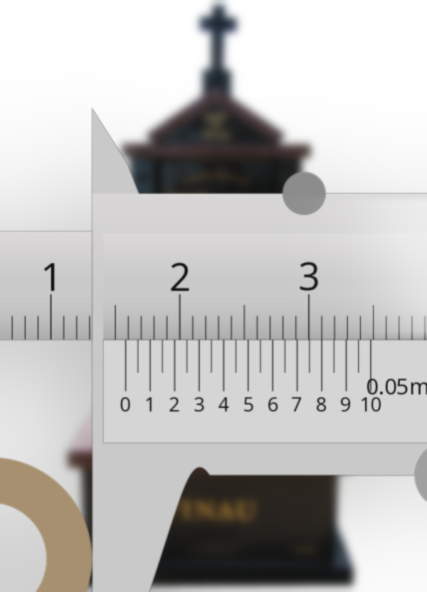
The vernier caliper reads 15.8 mm
